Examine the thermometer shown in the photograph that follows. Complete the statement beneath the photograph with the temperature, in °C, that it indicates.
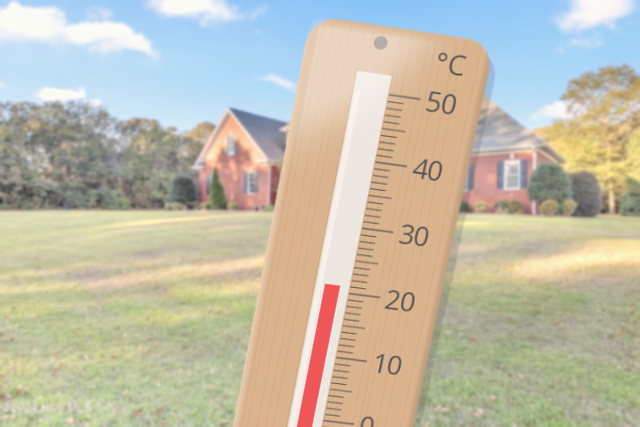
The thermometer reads 21 °C
